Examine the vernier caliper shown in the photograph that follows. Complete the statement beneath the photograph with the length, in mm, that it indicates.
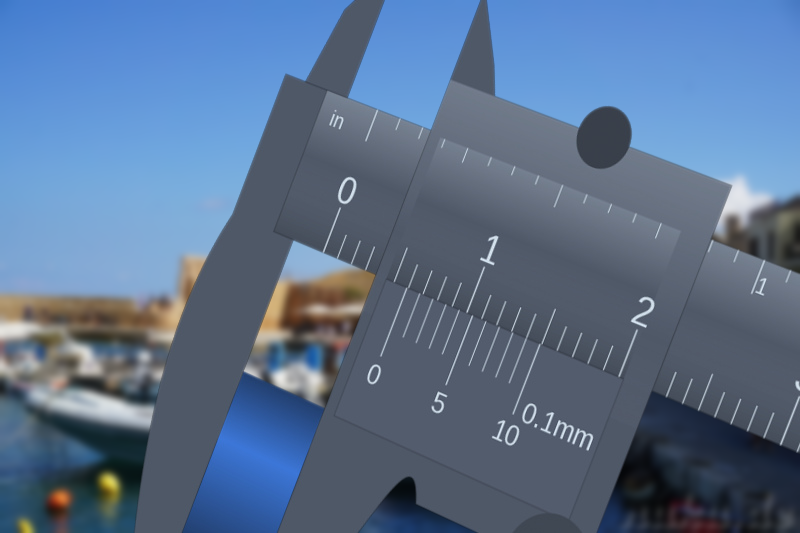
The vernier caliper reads 5.9 mm
